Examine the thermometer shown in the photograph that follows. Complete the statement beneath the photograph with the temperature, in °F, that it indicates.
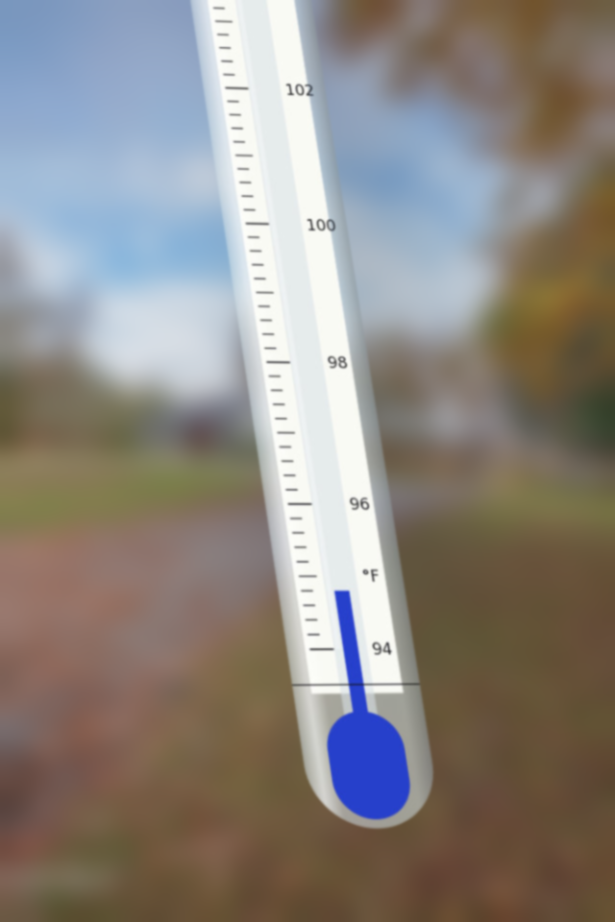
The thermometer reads 94.8 °F
